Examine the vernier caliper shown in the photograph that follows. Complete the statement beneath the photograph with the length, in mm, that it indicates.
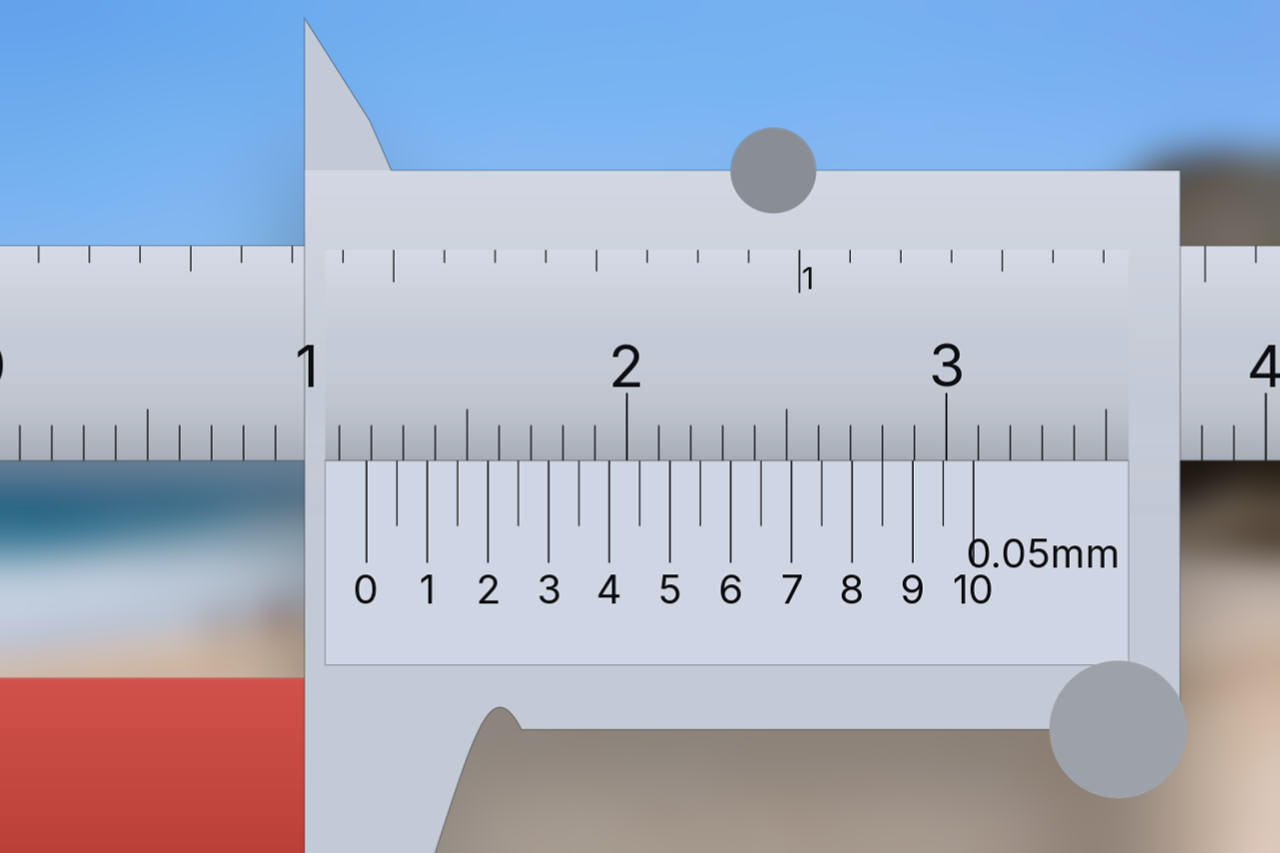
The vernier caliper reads 11.85 mm
